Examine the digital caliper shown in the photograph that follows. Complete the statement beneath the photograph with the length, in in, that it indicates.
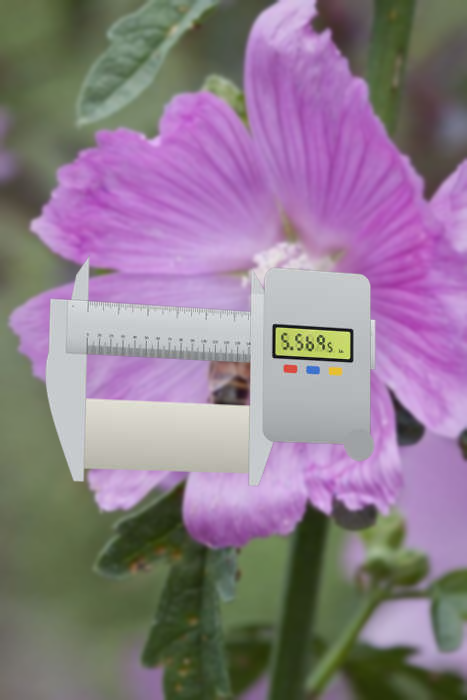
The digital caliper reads 5.5695 in
